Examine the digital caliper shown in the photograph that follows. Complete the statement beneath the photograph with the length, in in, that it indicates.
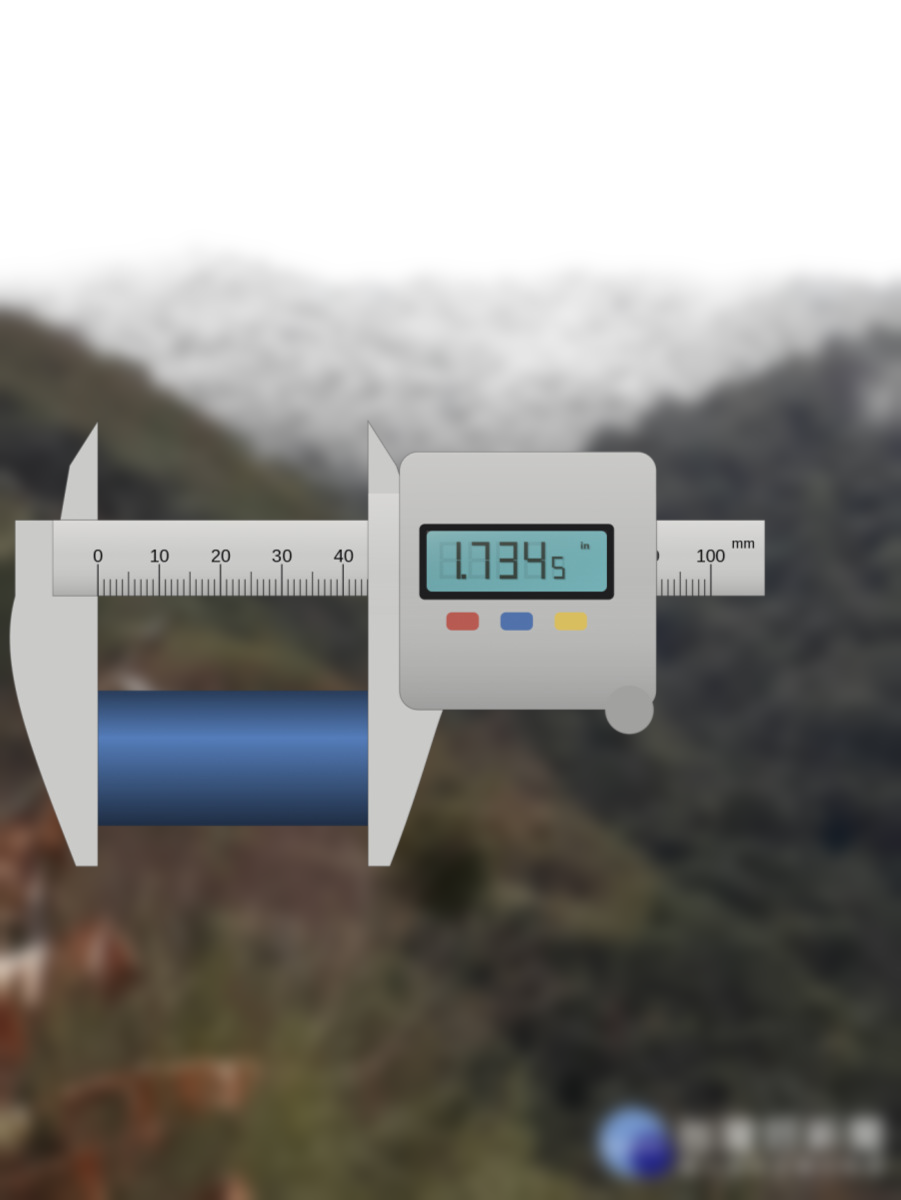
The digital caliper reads 1.7345 in
